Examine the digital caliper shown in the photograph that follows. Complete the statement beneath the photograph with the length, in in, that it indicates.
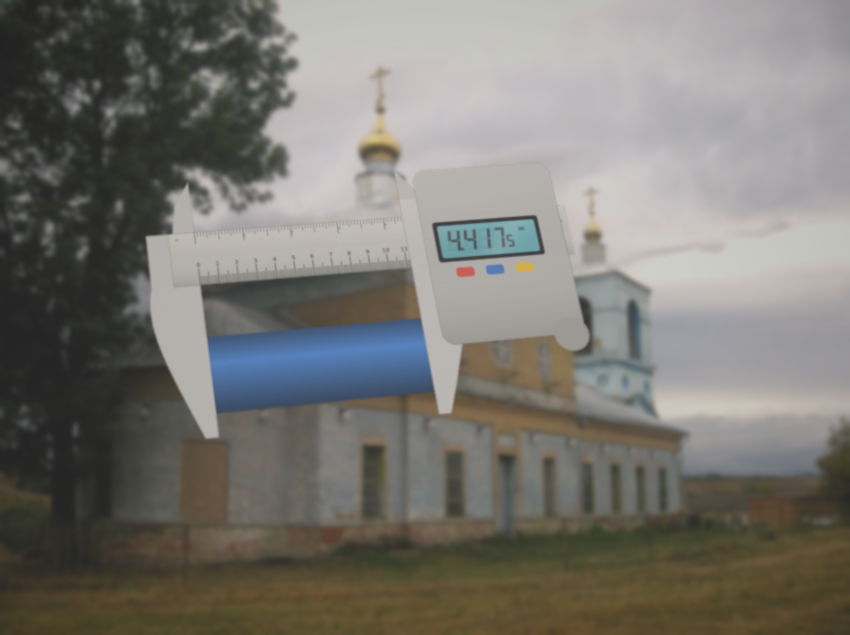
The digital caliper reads 4.4175 in
